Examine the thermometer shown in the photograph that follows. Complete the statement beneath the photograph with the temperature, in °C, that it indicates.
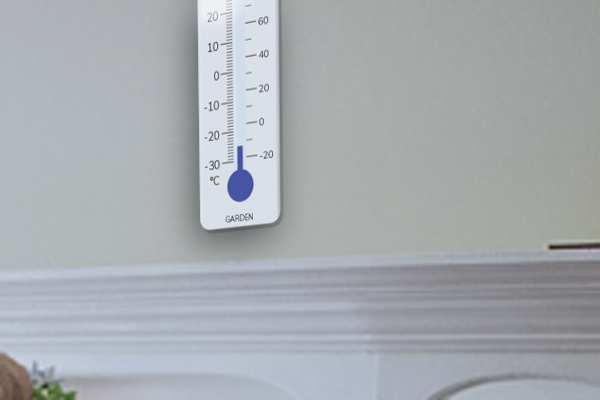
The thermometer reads -25 °C
